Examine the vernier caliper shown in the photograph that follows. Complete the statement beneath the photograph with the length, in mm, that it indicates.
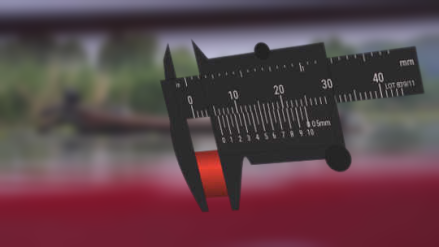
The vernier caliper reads 5.5 mm
